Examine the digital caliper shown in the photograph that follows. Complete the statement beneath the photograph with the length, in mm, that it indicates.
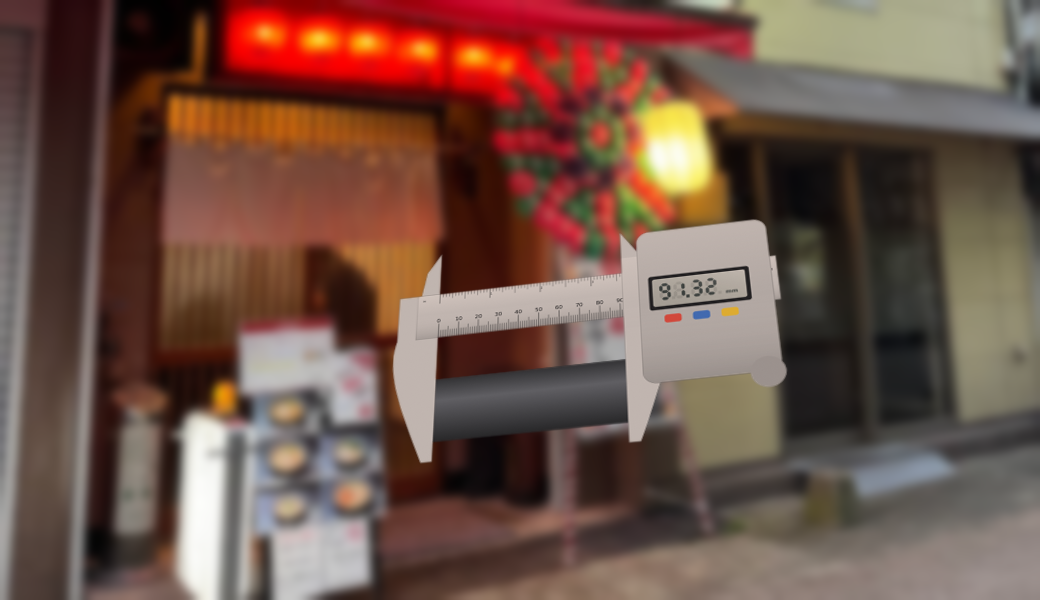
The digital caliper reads 91.32 mm
